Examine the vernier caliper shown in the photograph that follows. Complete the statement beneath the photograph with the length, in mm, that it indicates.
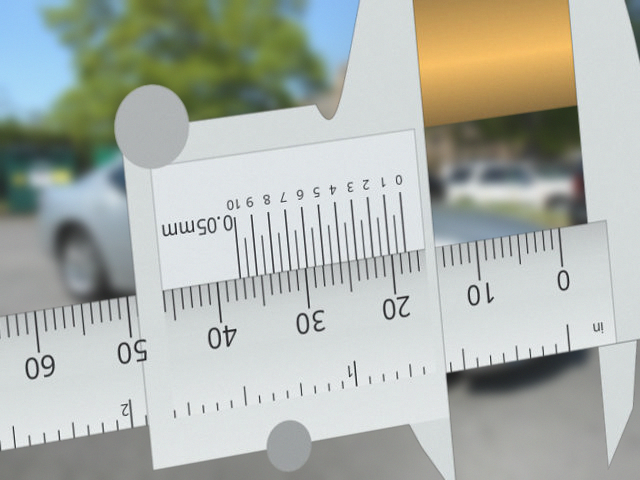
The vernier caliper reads 18.4 mm
